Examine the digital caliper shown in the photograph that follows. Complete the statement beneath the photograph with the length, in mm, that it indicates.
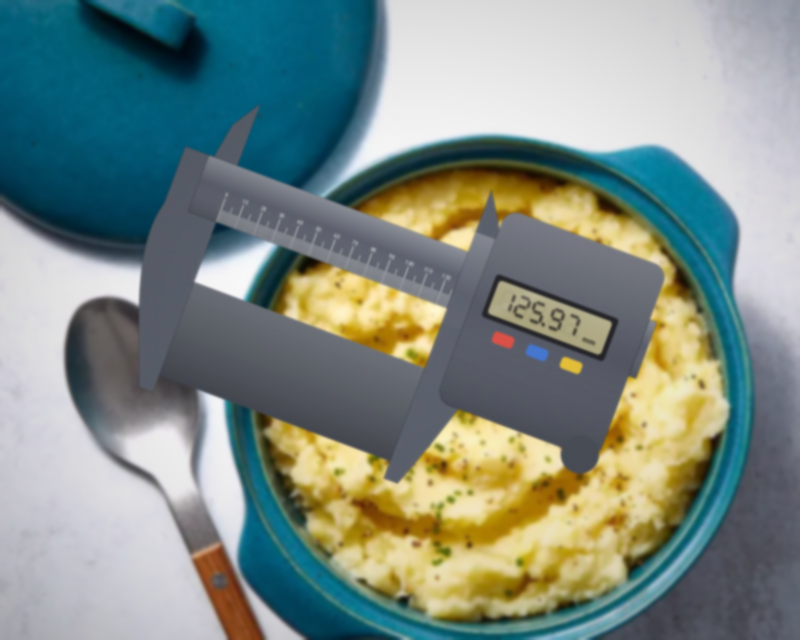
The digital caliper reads 125.97 mm
